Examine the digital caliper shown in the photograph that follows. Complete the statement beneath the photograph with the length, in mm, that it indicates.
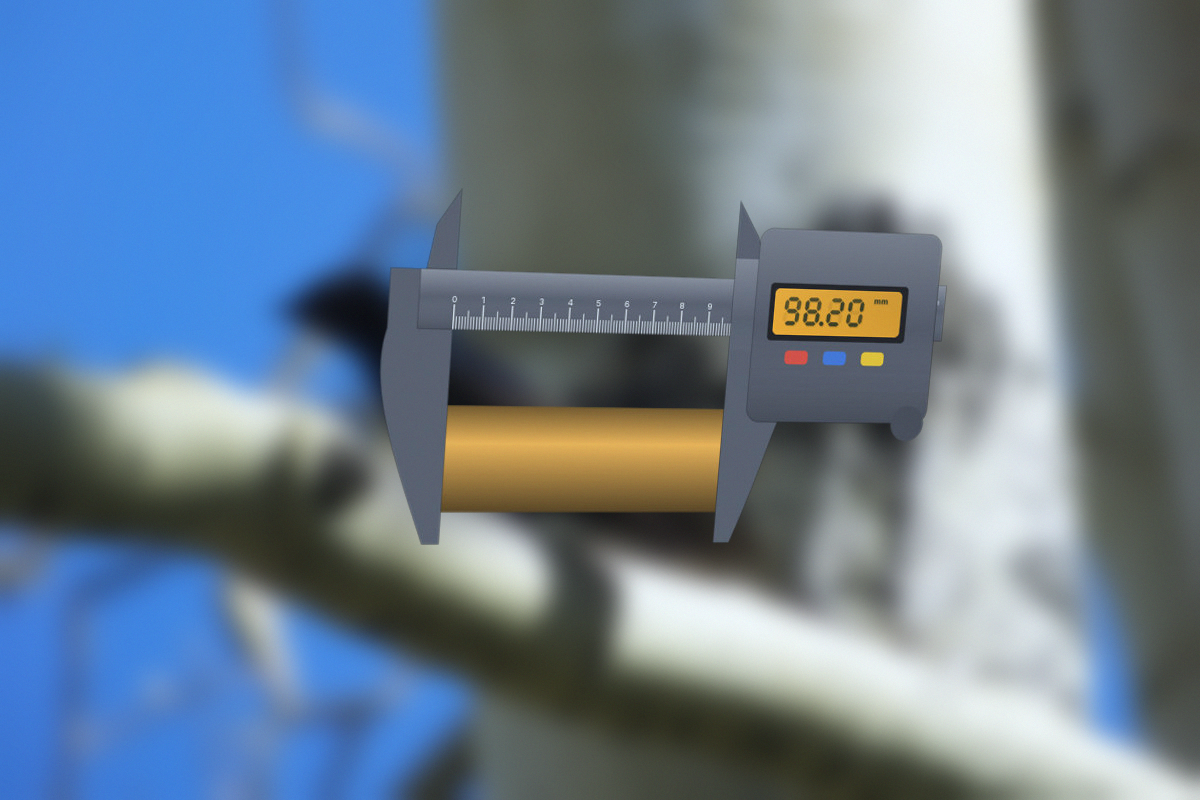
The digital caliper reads 98.20 mm
